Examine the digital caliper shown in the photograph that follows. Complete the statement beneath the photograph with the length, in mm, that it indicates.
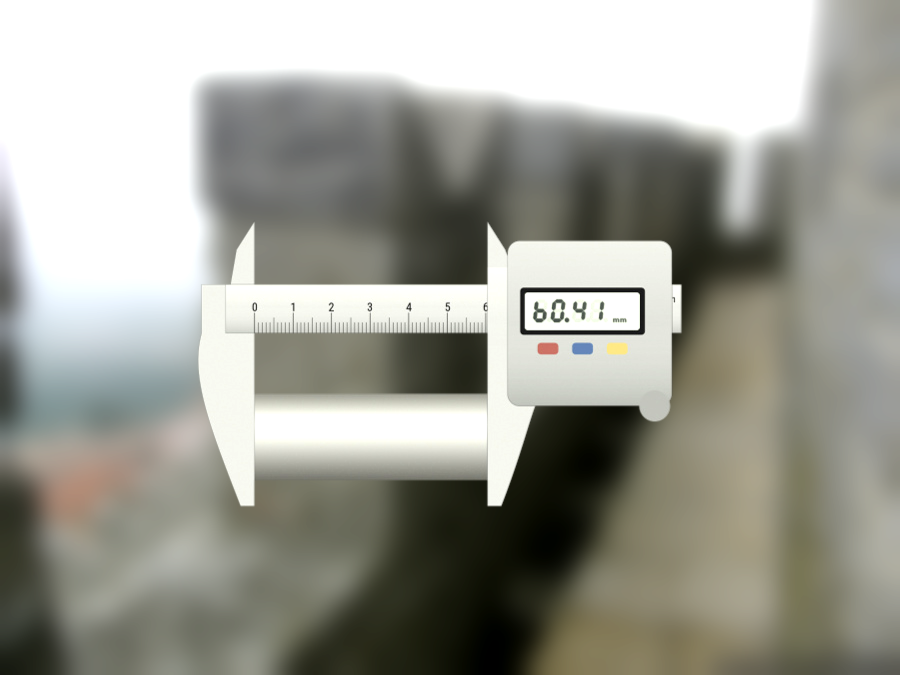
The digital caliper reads 60.41 mm
